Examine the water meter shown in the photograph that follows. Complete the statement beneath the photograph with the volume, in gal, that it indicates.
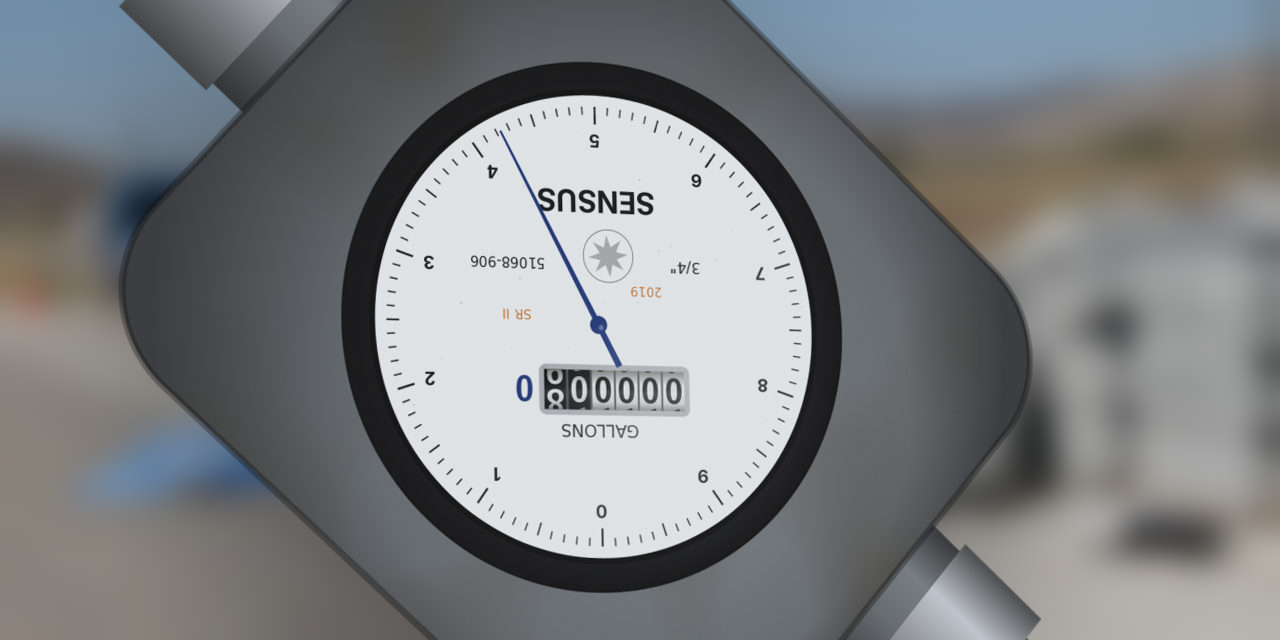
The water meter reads 84.2 gal
